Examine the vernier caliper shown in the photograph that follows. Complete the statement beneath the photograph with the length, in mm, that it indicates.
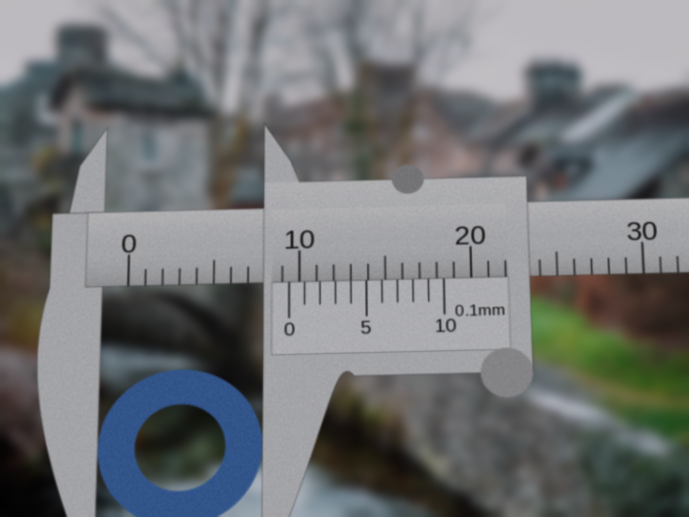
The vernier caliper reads 9.4 mm
